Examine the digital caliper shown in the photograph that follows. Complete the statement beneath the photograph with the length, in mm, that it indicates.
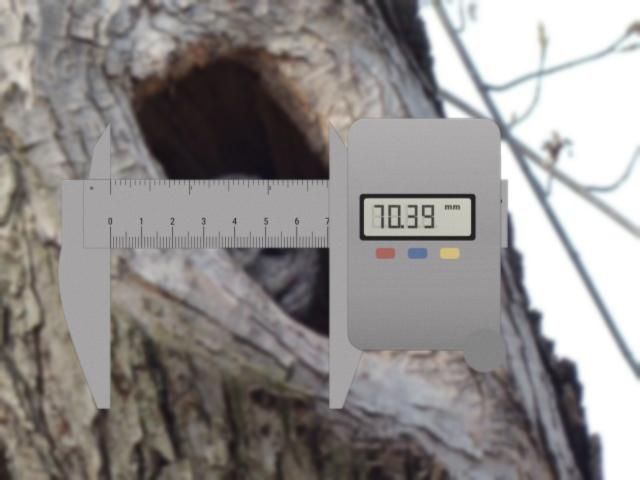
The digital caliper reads 70.39 mm
